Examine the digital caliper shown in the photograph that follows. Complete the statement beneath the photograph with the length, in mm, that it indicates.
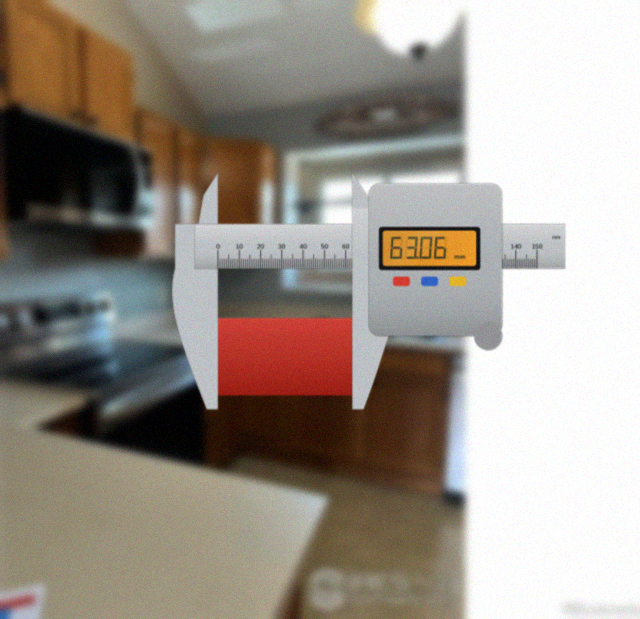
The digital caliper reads 63.06 mm
